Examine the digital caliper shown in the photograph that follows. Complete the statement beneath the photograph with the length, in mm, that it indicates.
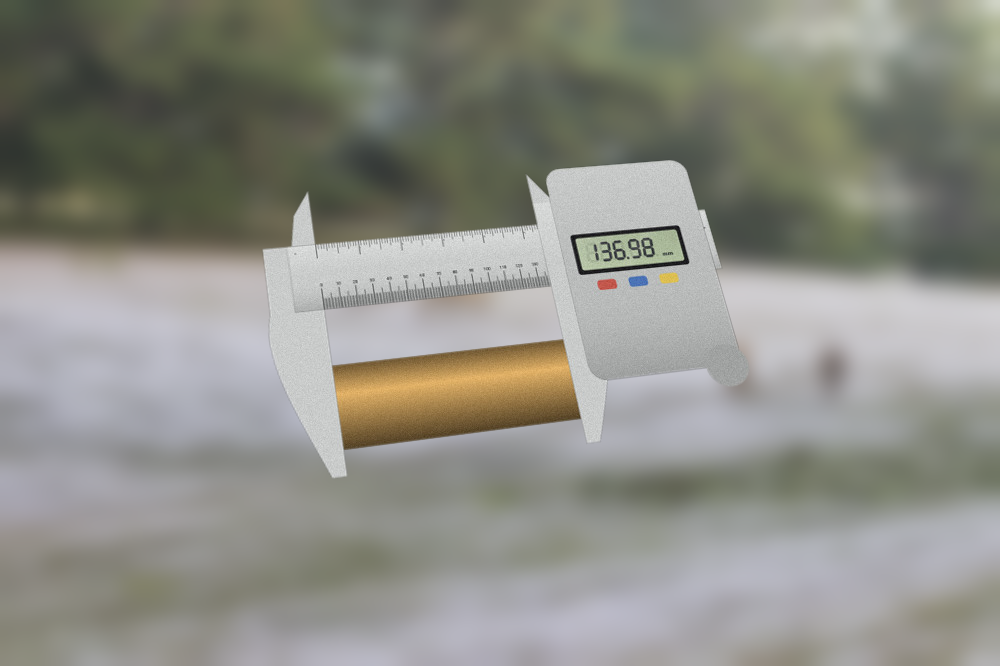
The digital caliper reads 136.98 mm
